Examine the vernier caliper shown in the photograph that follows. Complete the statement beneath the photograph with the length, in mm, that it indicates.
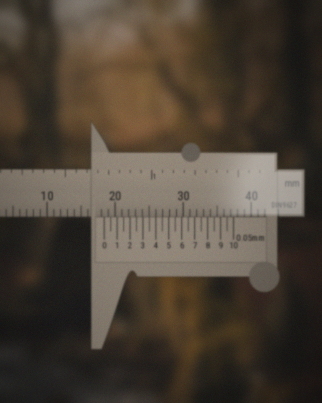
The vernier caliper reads 18.4 mm
